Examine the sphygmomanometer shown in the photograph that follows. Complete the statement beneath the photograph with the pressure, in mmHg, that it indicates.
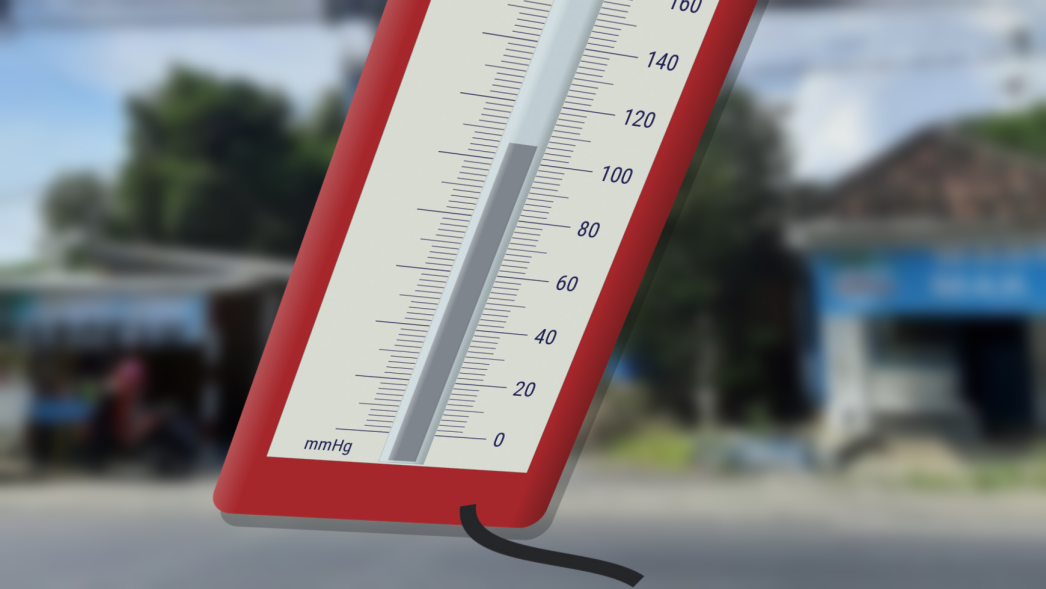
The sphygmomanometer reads 106 mmHg
